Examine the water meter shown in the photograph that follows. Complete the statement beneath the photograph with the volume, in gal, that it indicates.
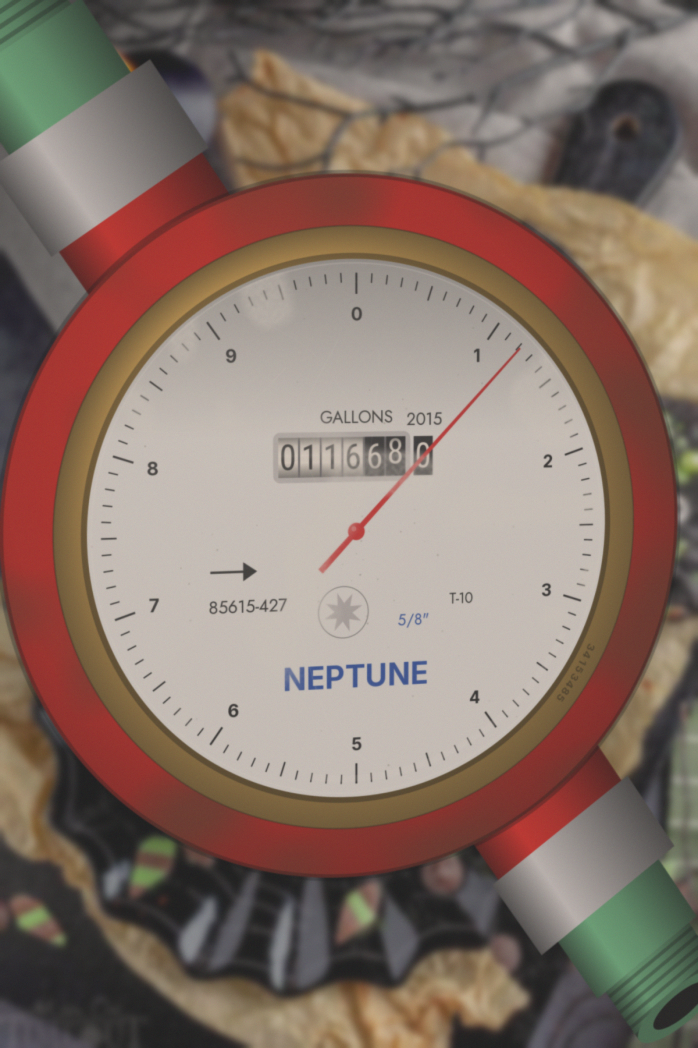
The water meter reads 116681.2 gal
